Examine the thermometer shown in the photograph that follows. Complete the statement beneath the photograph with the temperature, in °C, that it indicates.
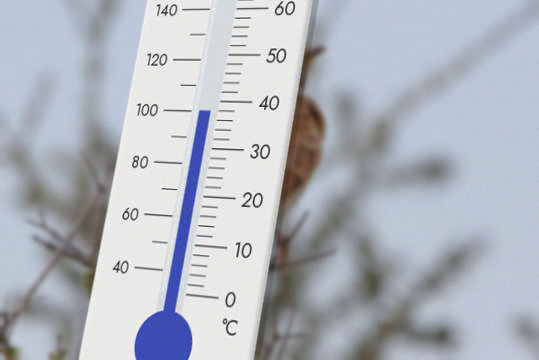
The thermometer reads 38 °C
